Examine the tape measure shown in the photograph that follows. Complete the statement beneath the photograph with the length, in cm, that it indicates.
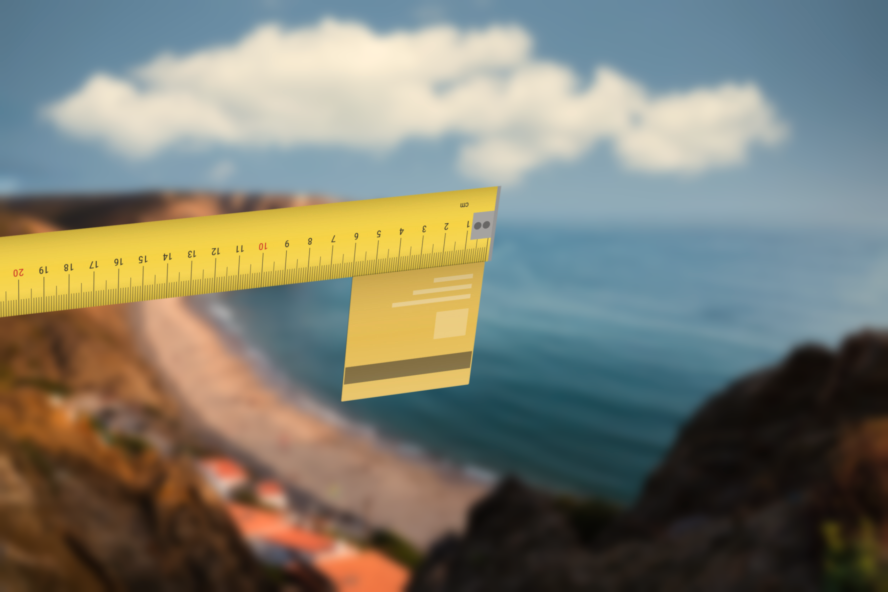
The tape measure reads 6 cm
